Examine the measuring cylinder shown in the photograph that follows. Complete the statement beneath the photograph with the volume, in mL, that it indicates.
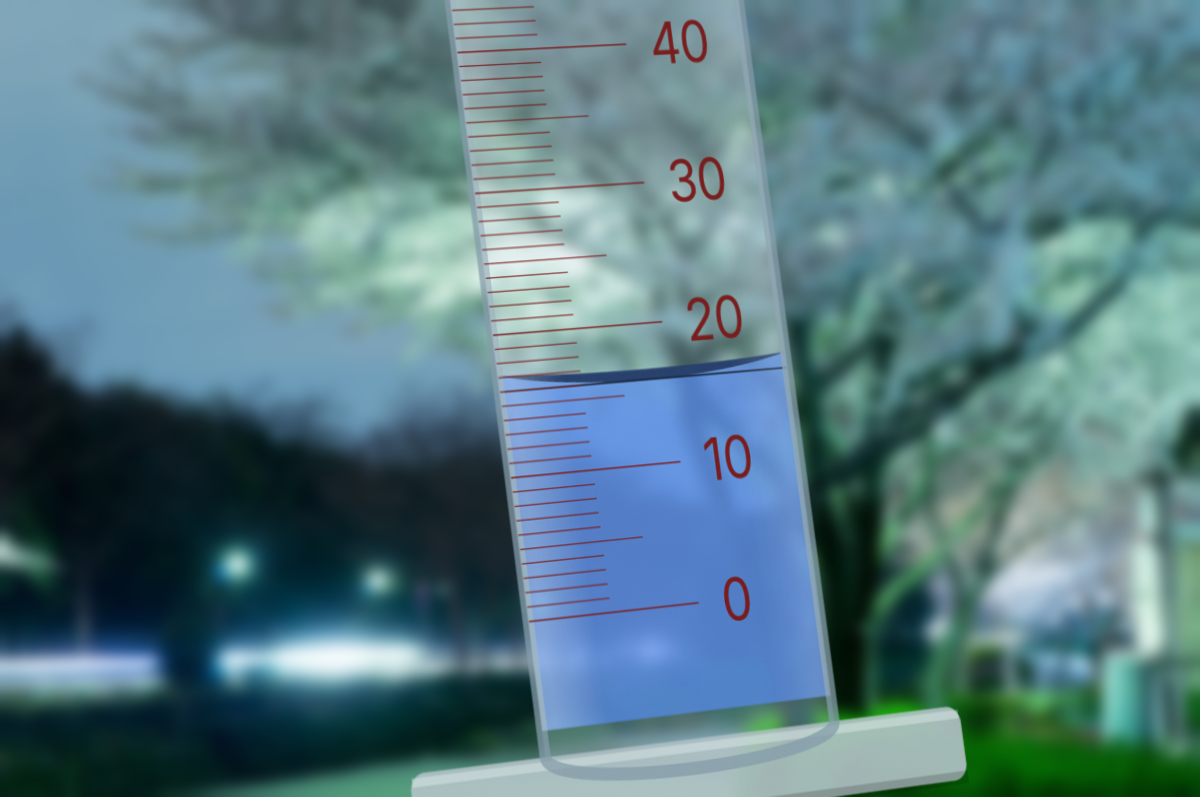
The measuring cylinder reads 16 mL
